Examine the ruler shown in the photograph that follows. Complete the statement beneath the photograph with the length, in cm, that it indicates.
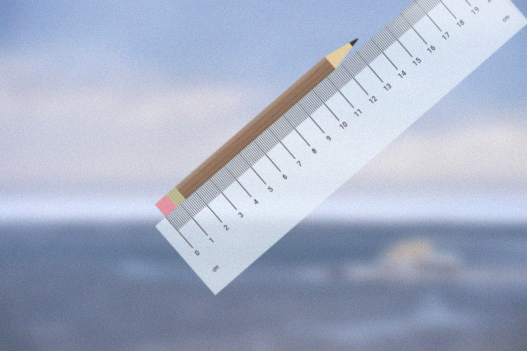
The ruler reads 13.5 cm
